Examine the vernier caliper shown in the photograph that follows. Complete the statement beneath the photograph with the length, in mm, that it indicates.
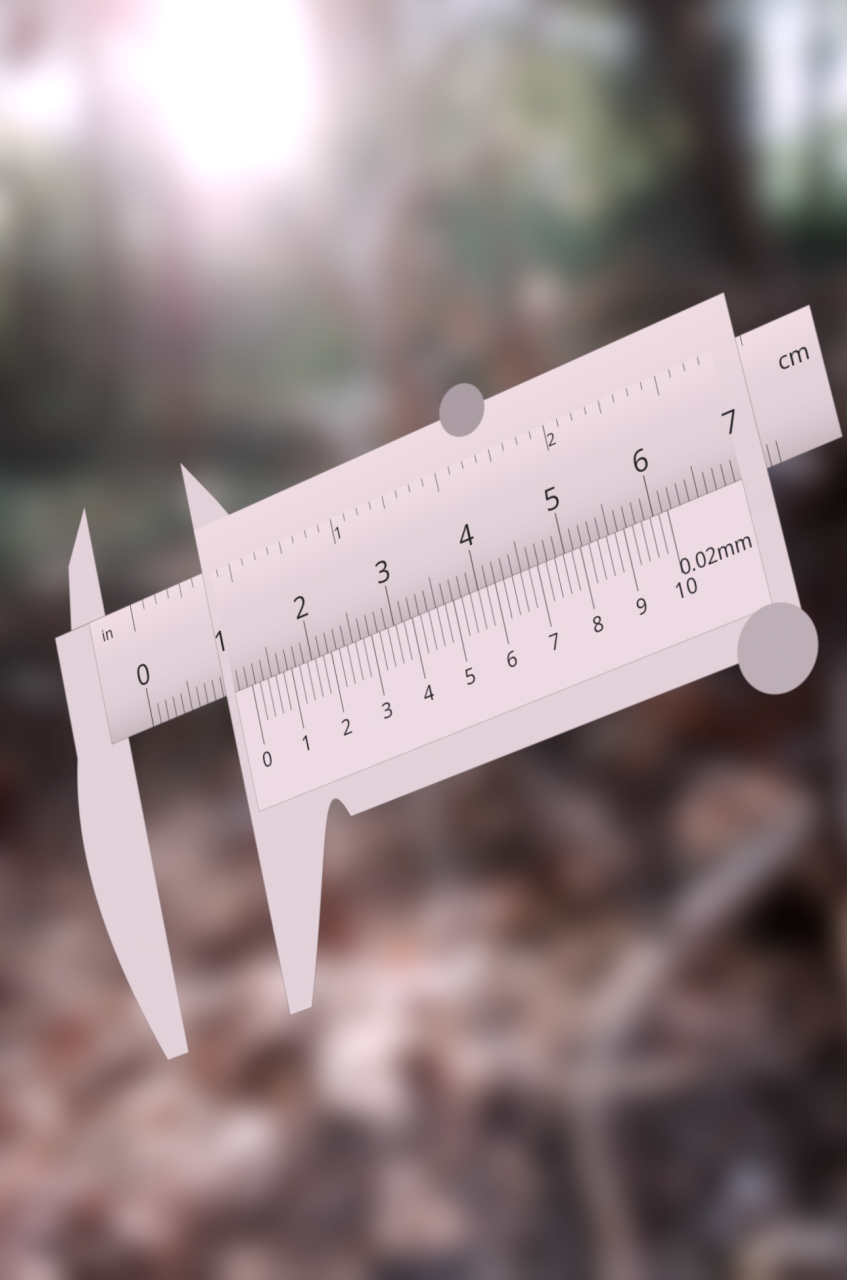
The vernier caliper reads 12.6 mm
